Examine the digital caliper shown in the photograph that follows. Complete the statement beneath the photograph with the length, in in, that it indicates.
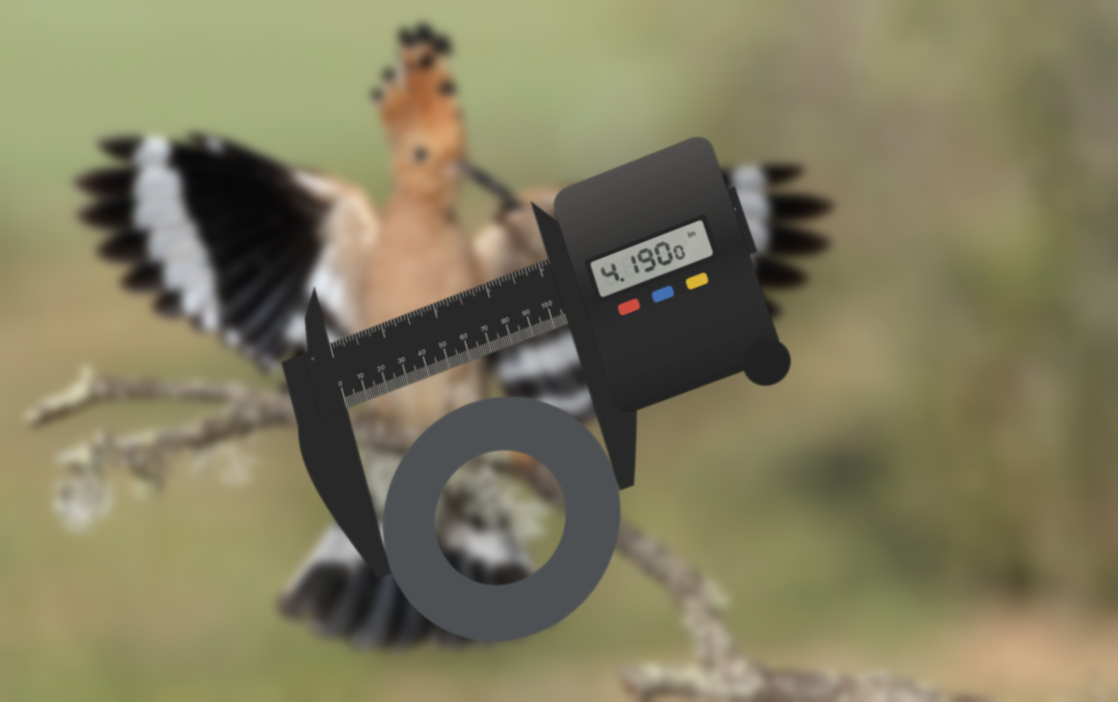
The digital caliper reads 4.1900 in
